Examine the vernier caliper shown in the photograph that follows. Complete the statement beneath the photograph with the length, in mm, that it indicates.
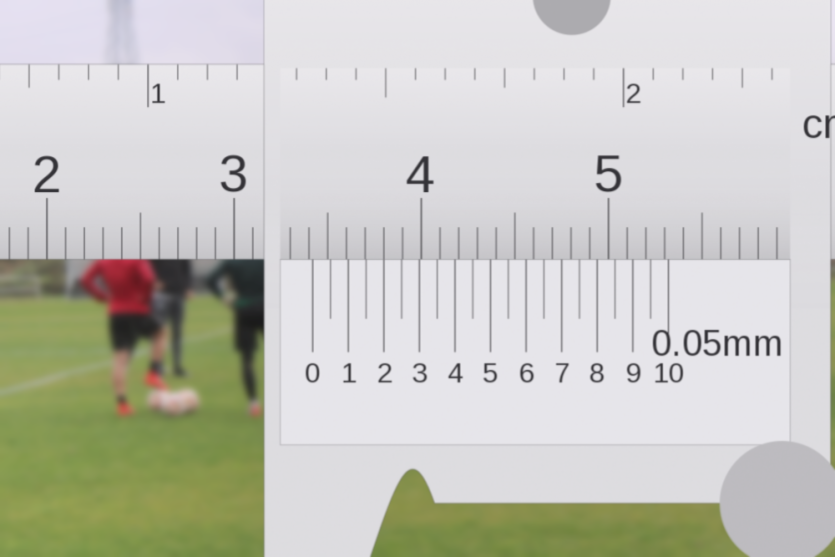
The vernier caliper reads 34.2 mm
